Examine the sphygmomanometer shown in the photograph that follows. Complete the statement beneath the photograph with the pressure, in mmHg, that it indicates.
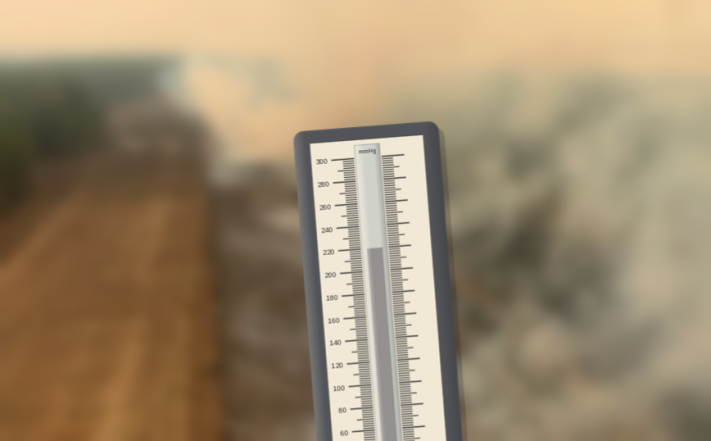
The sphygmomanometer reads 220 mmHg
